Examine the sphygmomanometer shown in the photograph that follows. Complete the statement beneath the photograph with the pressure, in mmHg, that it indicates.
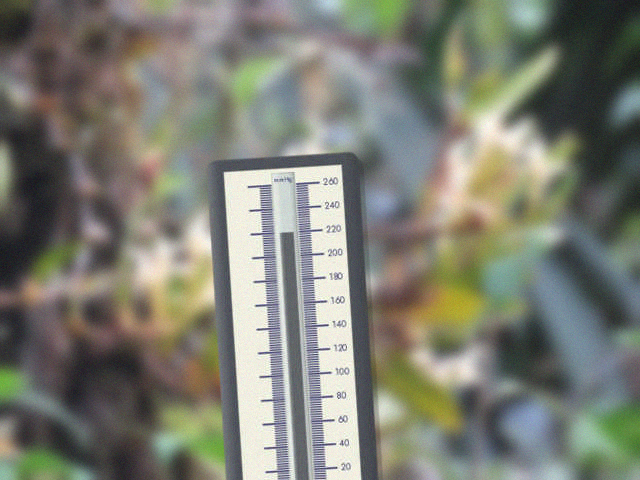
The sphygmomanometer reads 220 mmHg
